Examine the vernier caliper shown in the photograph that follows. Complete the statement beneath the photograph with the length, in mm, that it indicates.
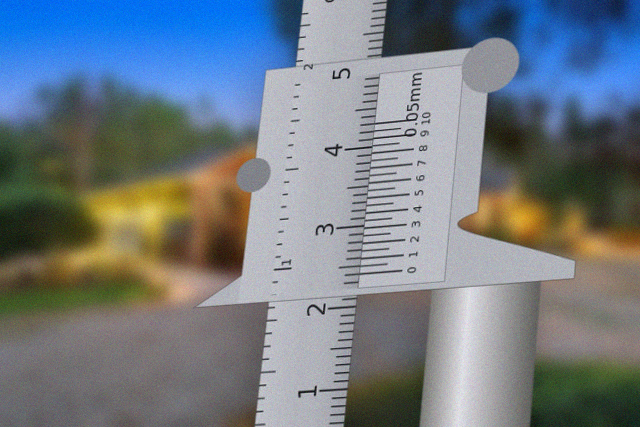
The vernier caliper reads 24.0 mm
